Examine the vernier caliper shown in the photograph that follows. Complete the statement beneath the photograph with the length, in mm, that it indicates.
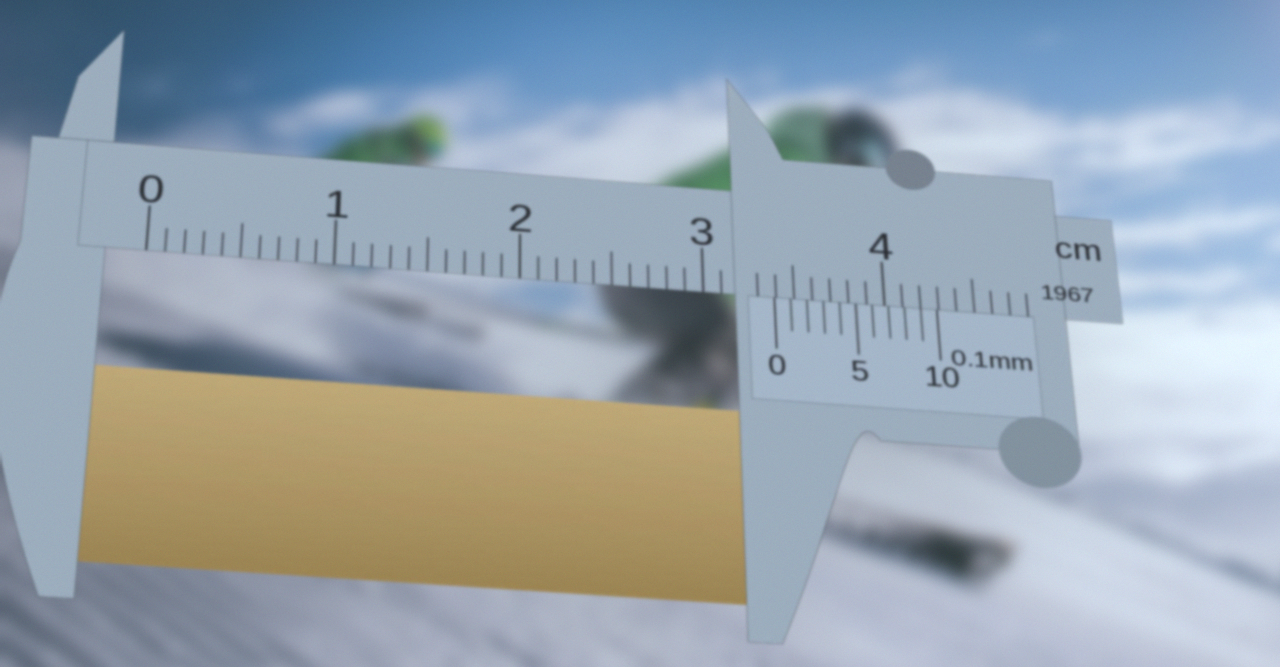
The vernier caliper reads 33.9 mm
